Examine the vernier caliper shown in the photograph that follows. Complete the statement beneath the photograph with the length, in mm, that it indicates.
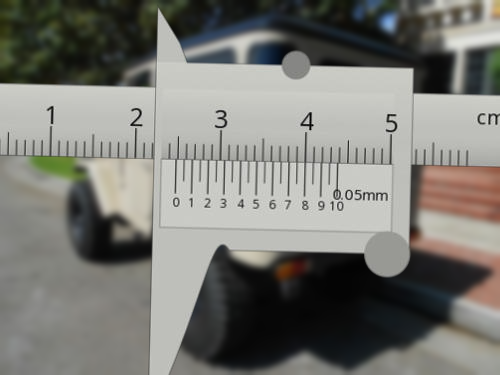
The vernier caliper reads 24.8 mm
